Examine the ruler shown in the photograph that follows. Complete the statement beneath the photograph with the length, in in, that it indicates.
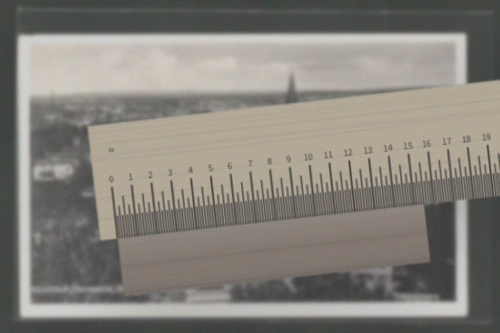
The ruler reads 15.5 in
